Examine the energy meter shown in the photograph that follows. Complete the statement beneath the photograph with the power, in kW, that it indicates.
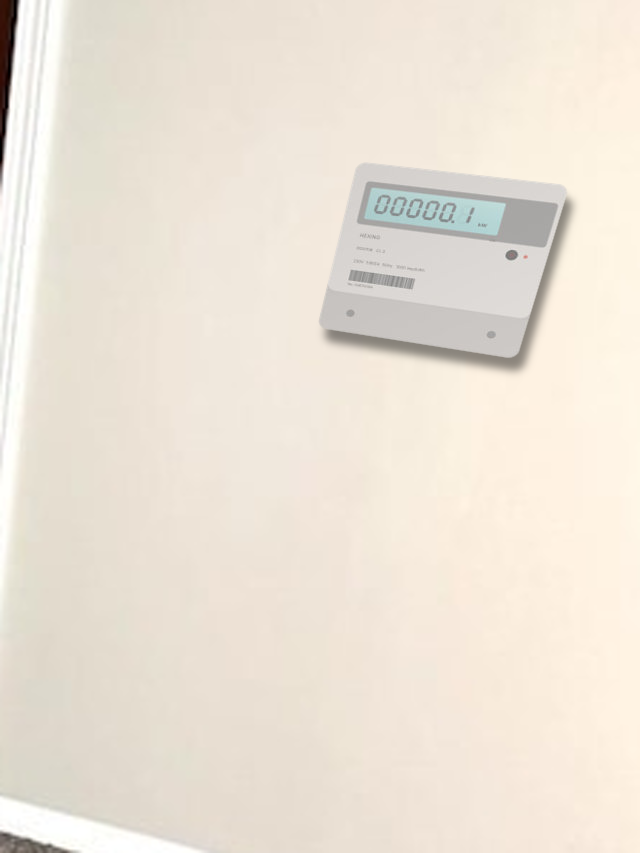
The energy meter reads 0.1 kW
